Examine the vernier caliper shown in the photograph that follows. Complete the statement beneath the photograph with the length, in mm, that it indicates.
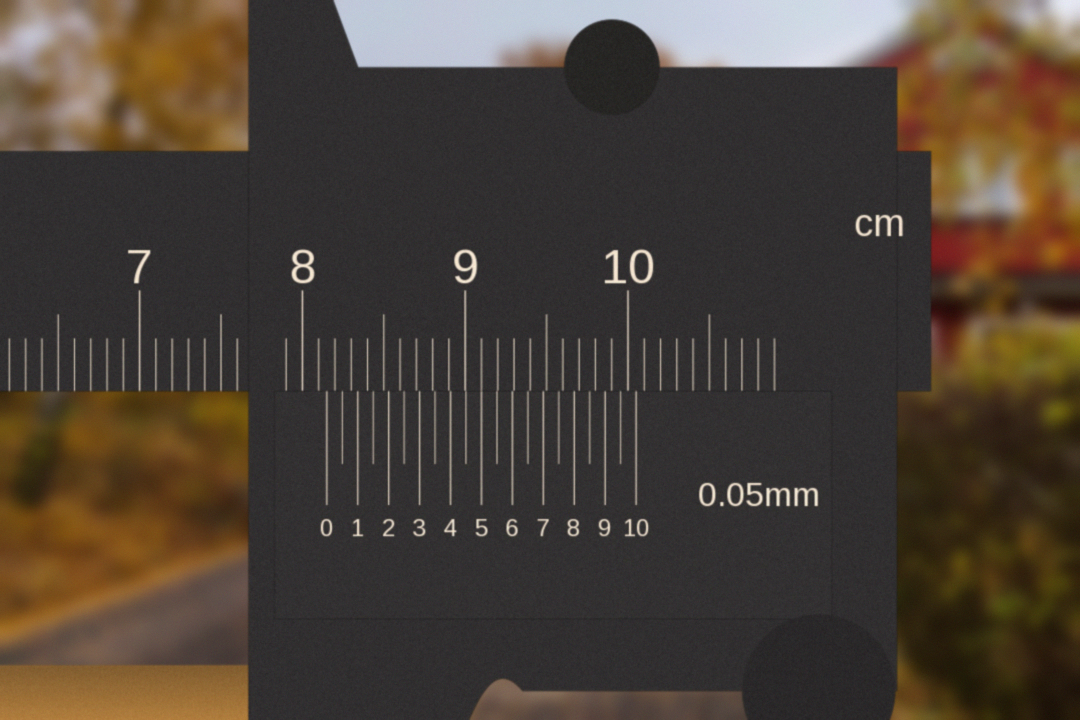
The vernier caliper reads 81.5 mm
